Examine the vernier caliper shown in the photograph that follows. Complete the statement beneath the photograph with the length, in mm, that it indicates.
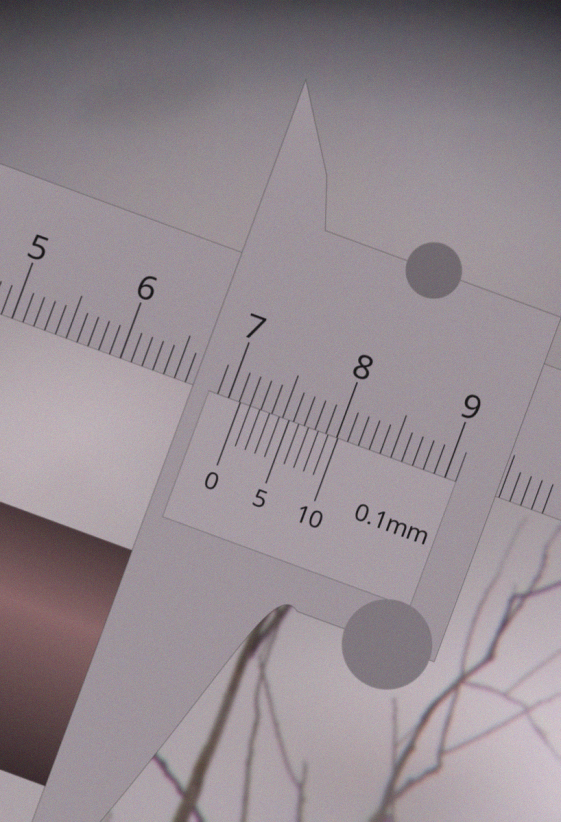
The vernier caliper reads 71.1 mm
